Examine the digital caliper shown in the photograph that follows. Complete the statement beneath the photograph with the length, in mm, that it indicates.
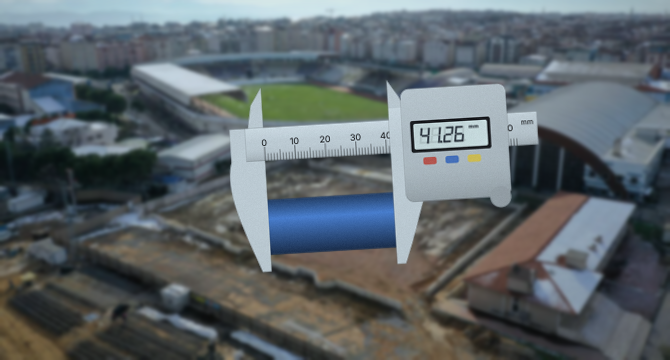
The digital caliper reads 41.26 mm
